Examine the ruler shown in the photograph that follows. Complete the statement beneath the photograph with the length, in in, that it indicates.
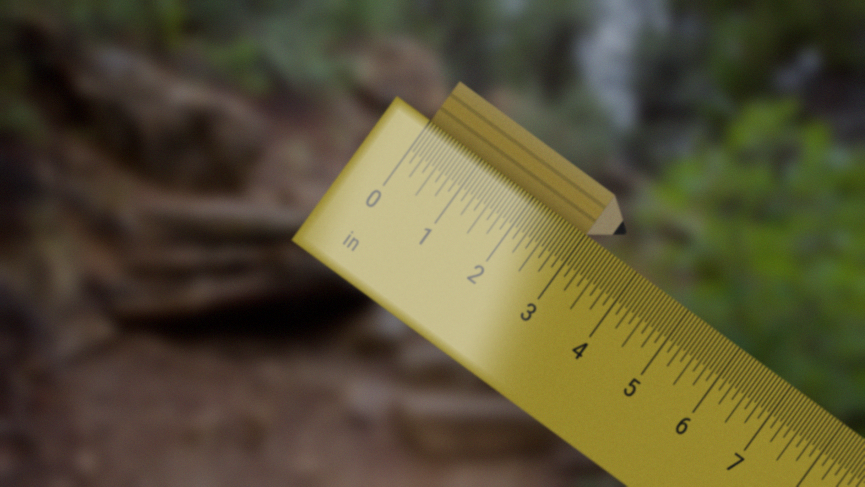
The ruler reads 3.5 in
